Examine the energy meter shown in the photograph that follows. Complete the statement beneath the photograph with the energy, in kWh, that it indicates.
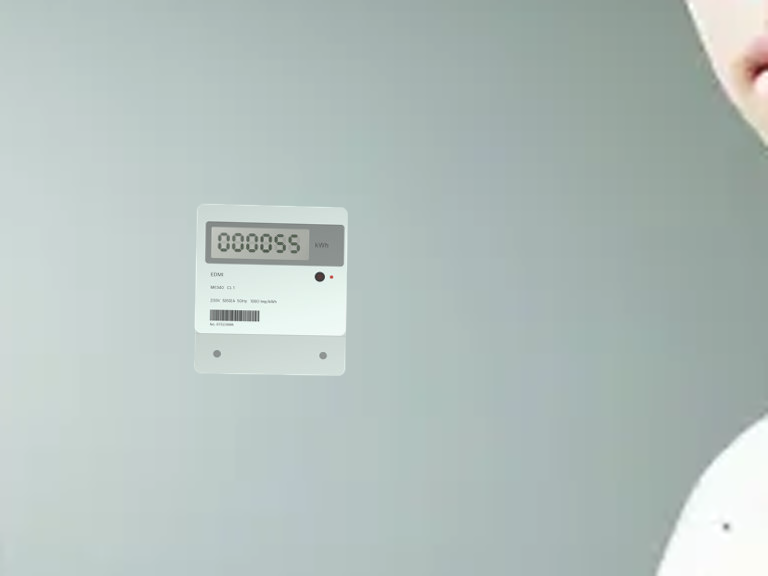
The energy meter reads 55 kWh
